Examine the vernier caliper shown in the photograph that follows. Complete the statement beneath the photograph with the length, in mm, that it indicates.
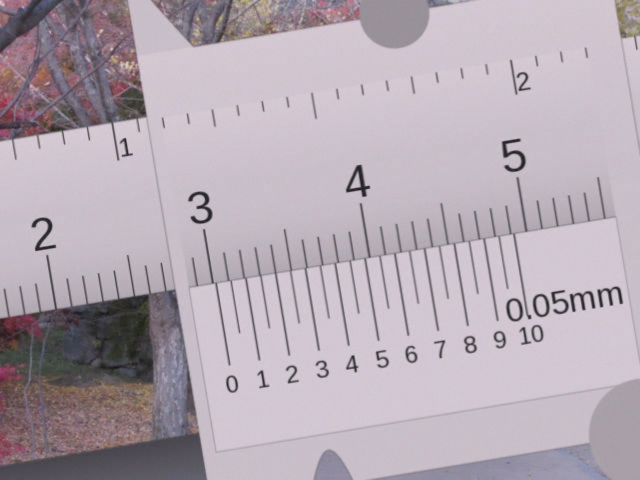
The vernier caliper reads 30.2 mm
